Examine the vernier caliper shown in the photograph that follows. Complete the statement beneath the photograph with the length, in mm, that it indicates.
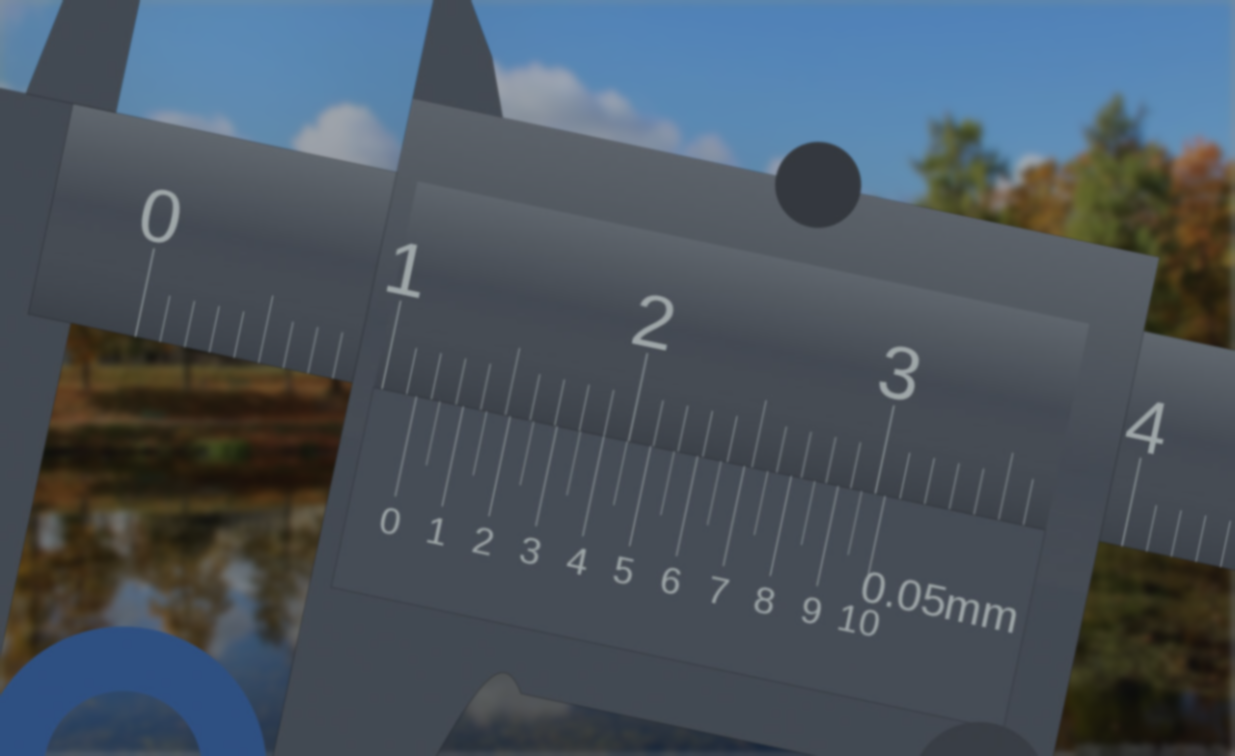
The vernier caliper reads 11.4 mm
